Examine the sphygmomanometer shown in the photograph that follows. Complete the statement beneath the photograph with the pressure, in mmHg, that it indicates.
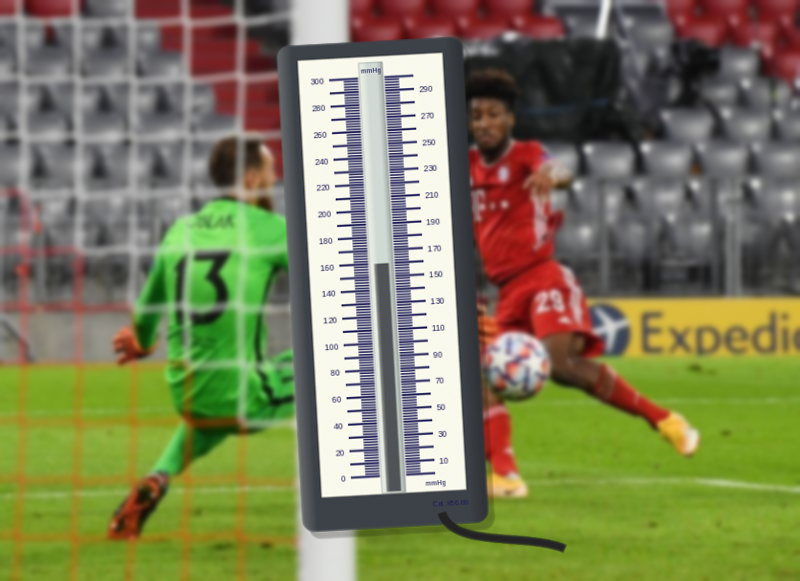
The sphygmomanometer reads 160 mmHg
